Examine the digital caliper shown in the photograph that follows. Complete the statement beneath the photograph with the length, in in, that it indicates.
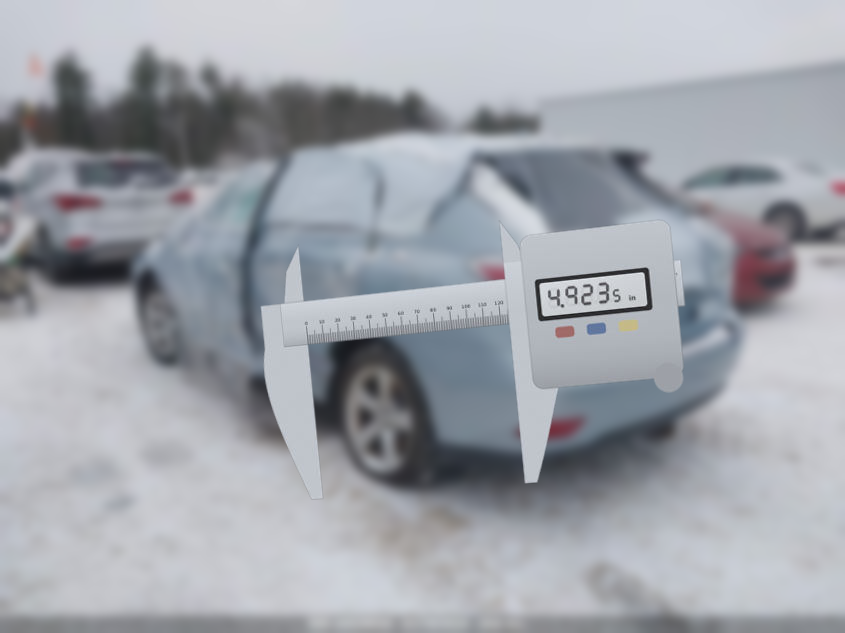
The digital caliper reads 4.9235 in
